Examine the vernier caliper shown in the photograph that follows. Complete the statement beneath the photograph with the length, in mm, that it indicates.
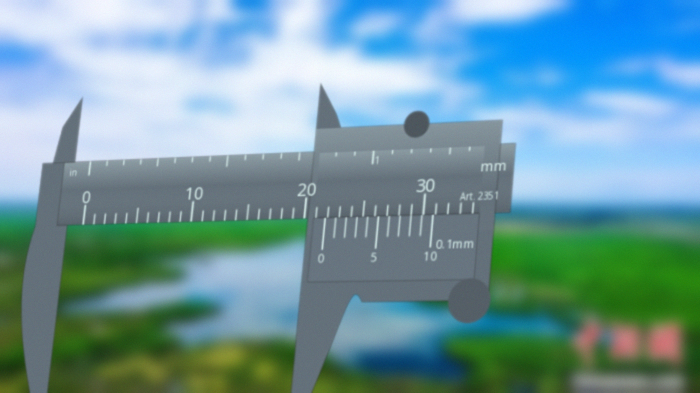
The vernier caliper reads 21.8 mm
